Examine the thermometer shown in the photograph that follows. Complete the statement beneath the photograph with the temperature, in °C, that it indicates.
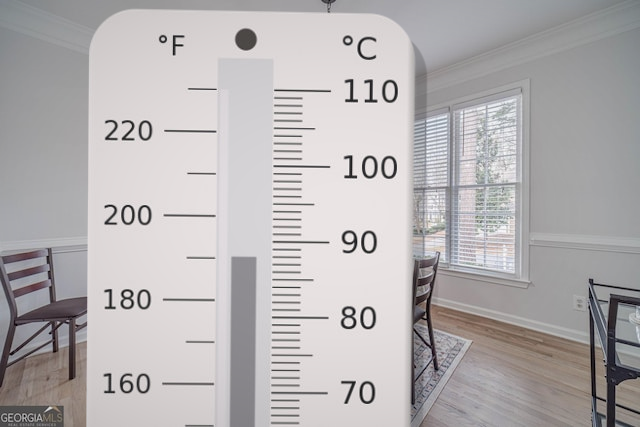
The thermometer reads 88 °C
